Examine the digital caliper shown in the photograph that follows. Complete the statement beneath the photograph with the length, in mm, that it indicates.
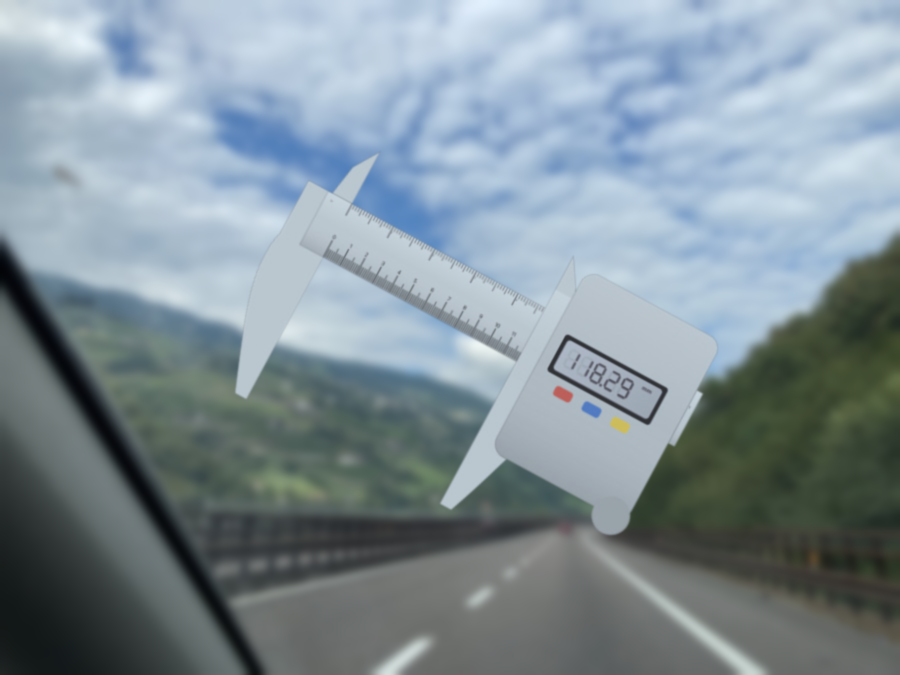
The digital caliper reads 118.29 mm
